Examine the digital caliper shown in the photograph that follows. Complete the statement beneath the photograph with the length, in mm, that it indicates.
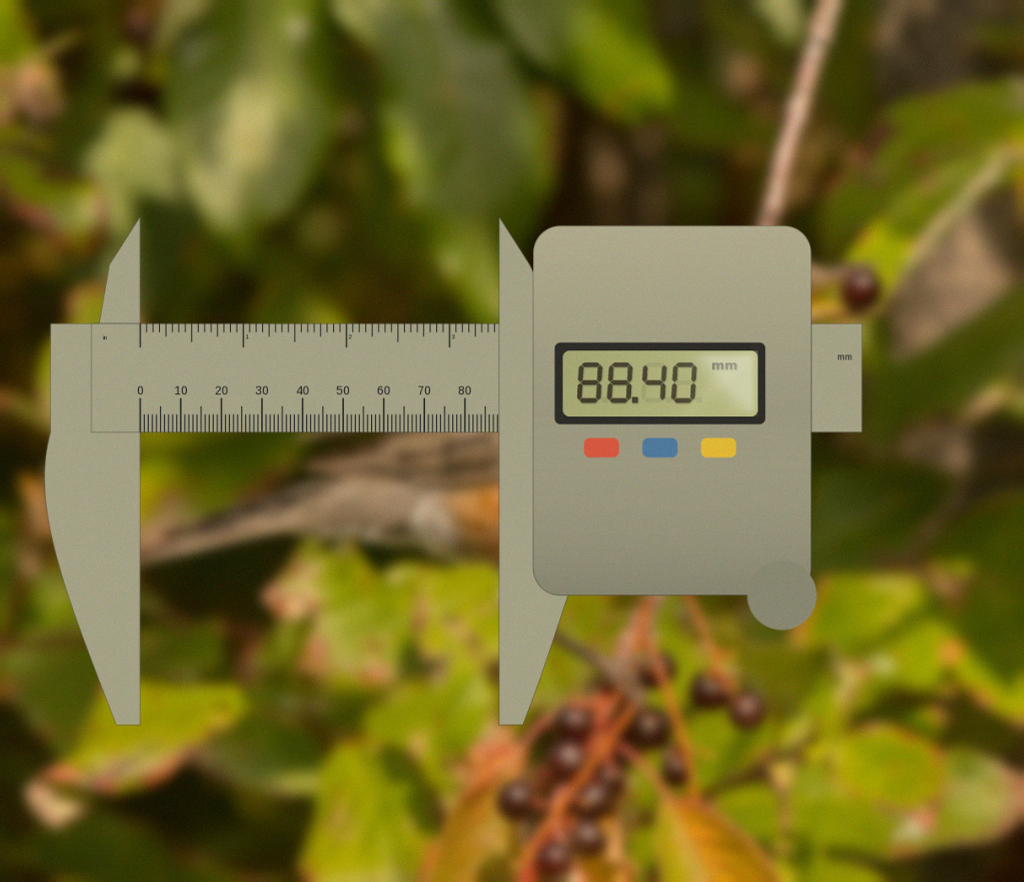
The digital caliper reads 88.40 mm
